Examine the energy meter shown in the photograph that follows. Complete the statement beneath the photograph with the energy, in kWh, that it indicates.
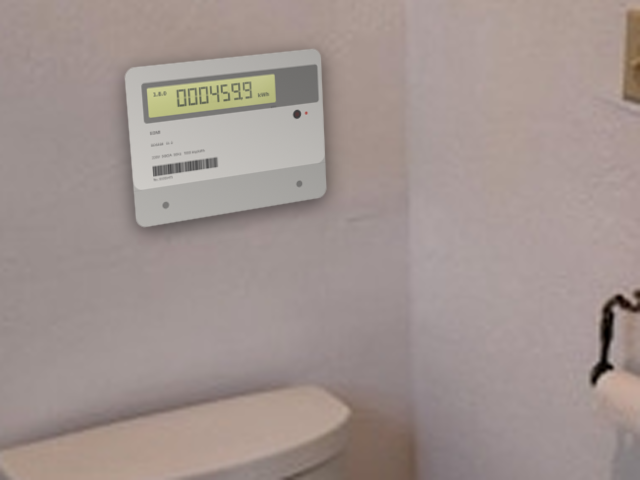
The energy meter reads 459.9 kWh
